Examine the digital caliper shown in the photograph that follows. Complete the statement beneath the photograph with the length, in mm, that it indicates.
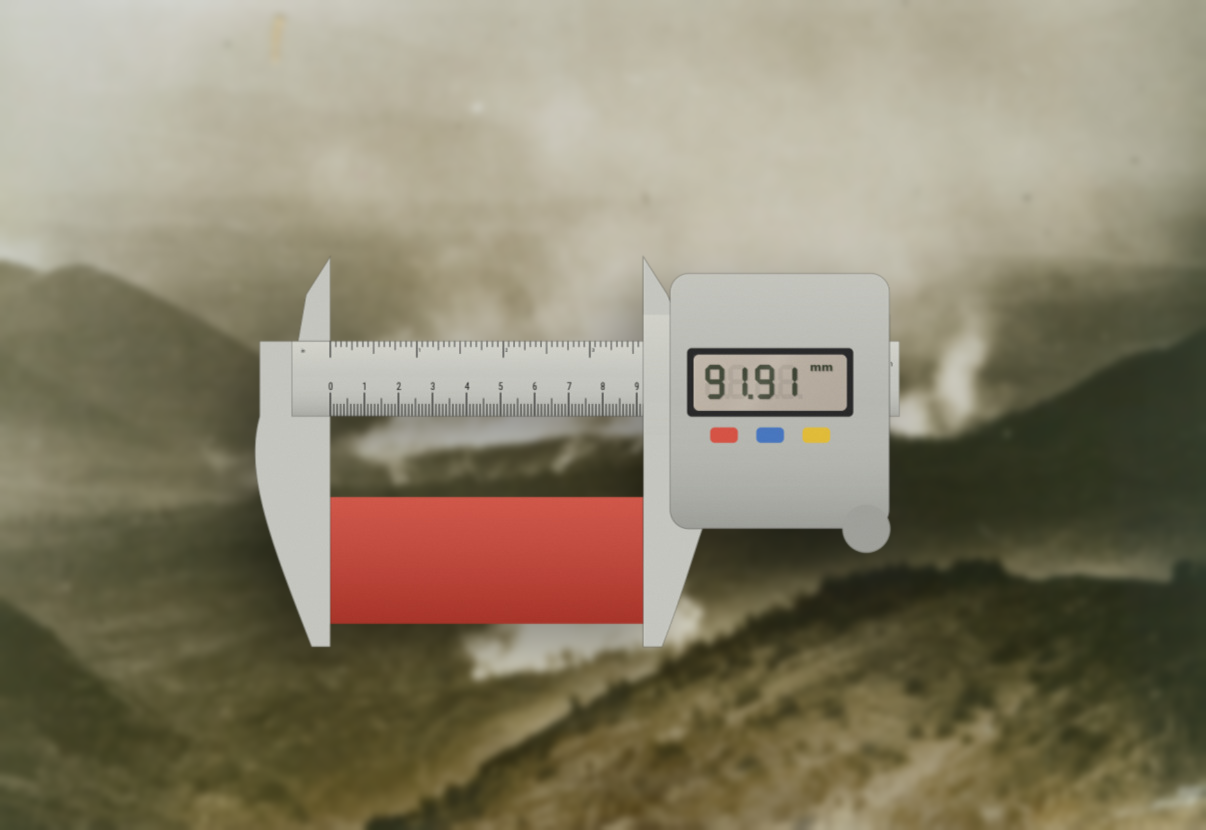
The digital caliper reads 91.91 mm
